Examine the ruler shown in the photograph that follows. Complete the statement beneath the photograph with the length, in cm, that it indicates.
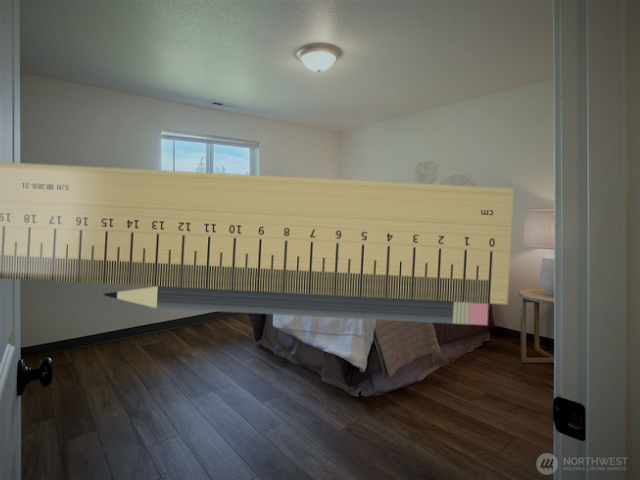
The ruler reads 15 cm
